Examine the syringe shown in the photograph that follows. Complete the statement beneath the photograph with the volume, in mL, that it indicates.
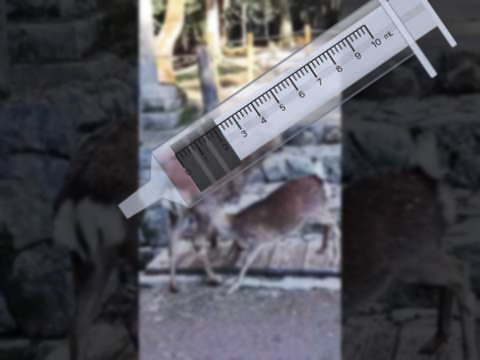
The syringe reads 0 mL
